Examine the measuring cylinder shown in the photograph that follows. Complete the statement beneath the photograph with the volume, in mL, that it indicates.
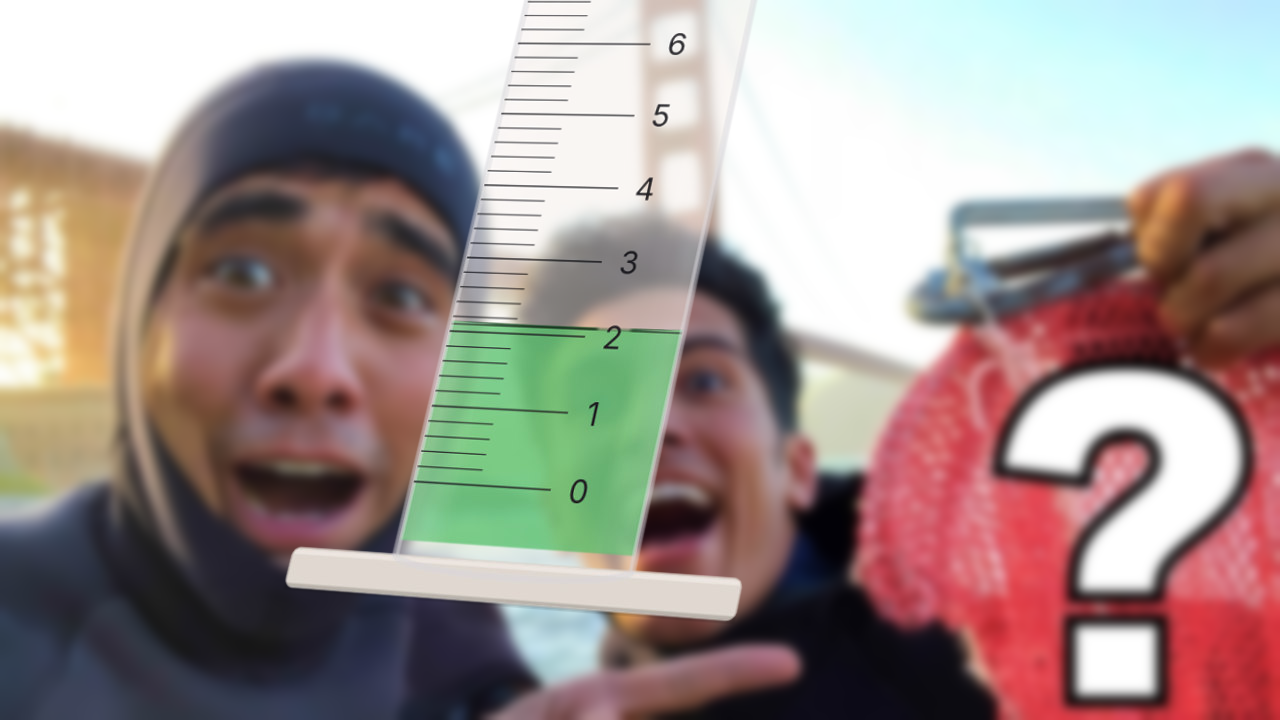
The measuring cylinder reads 2.1 mL
